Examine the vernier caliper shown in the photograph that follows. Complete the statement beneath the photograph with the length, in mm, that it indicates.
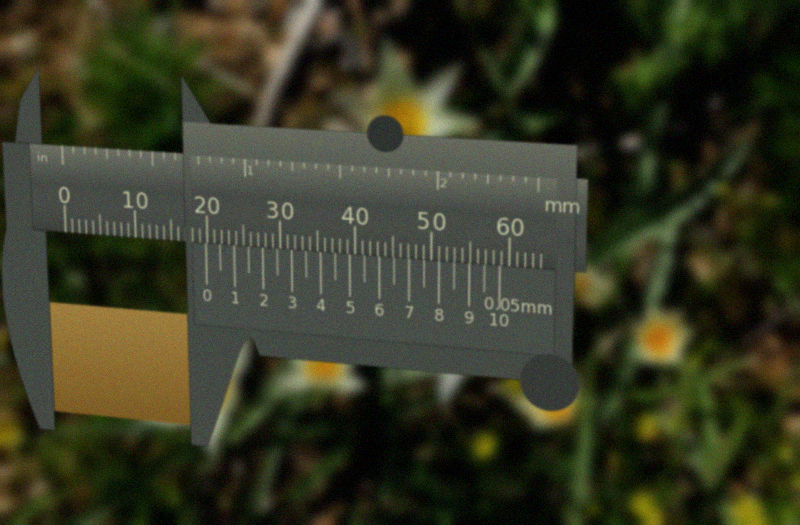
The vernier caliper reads 19.8 mm
